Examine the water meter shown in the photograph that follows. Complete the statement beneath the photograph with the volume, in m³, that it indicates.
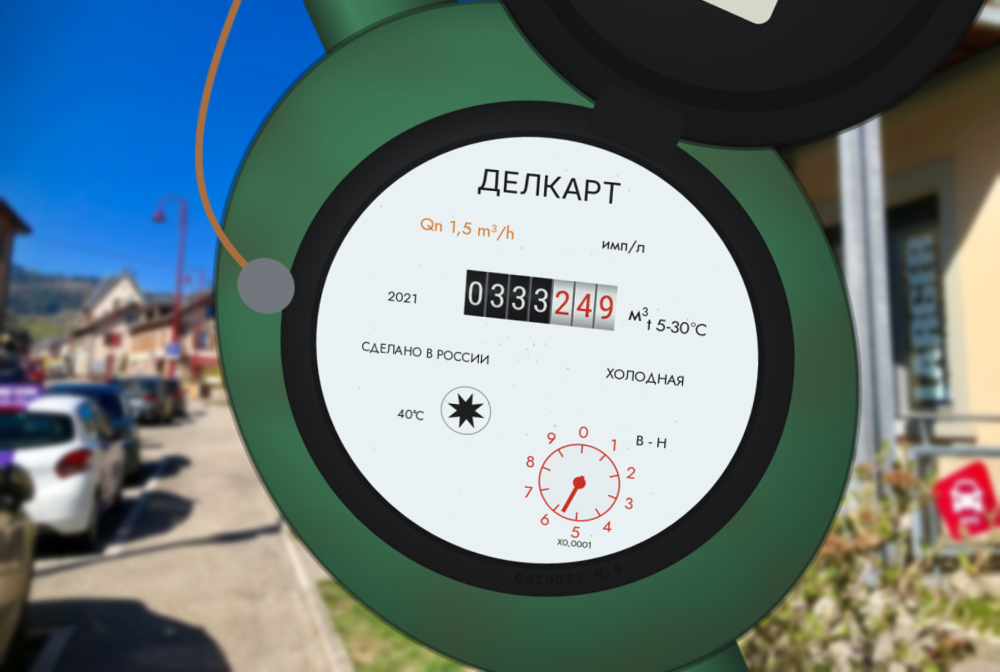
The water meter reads 333.2495 m³
